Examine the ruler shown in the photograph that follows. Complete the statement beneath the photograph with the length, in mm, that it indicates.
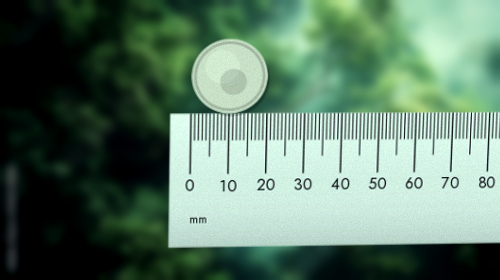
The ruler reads 20 mm
